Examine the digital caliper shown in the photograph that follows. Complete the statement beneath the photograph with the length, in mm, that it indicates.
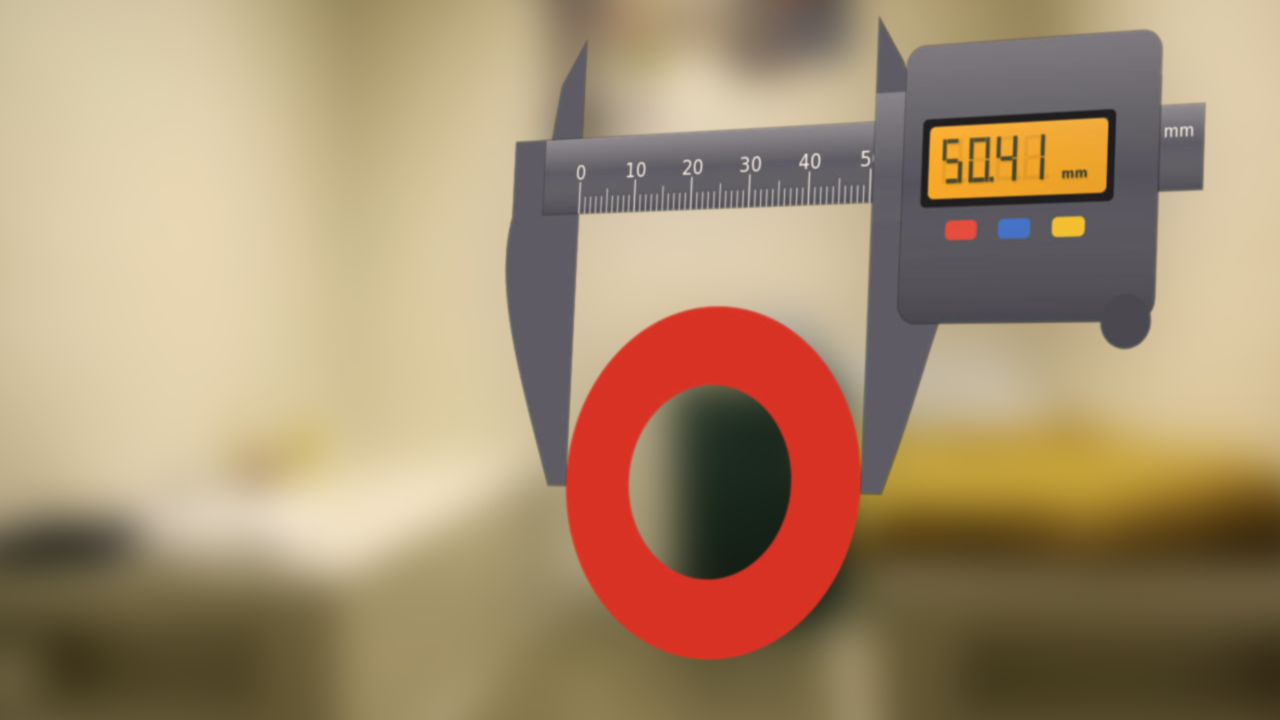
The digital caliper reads 50.41 mm
